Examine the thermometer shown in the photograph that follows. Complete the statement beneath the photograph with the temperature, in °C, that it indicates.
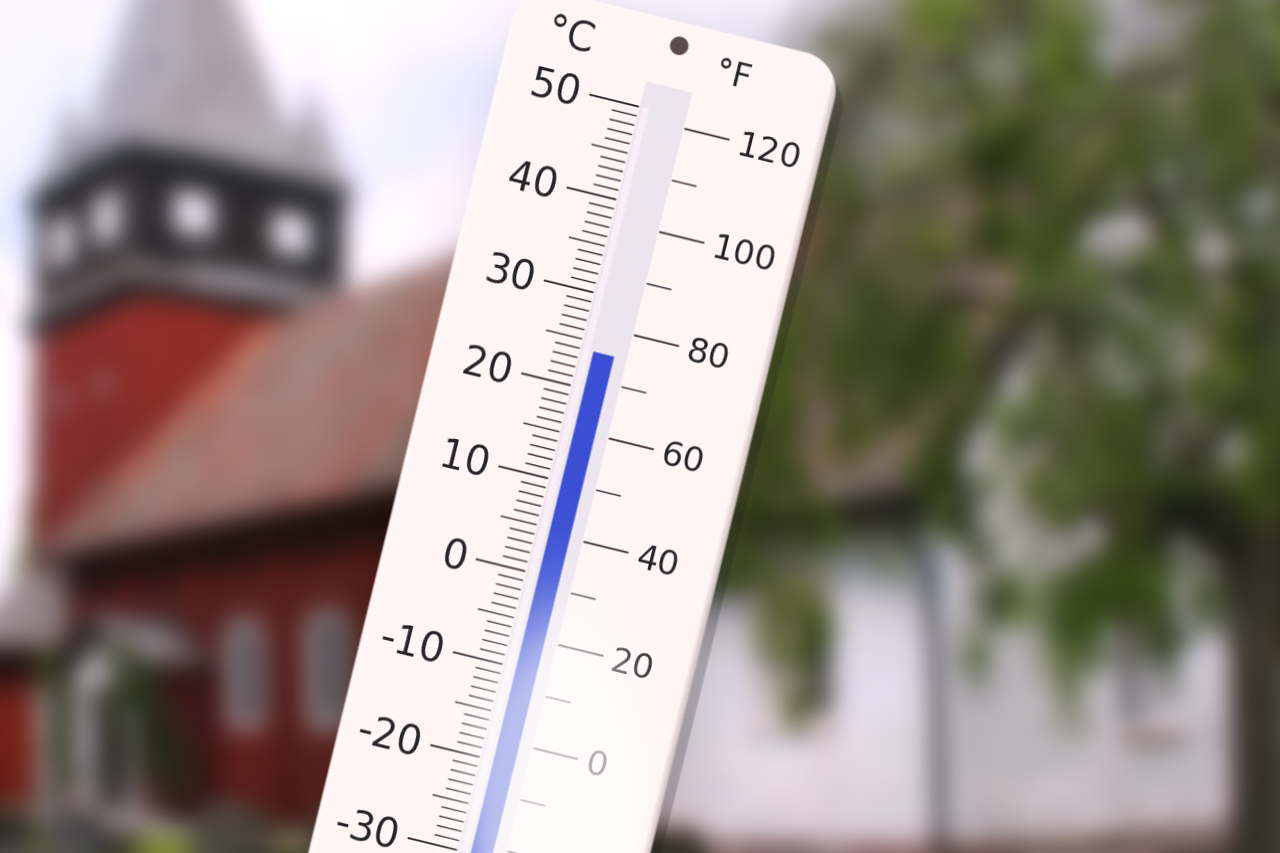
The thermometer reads 24 °C
